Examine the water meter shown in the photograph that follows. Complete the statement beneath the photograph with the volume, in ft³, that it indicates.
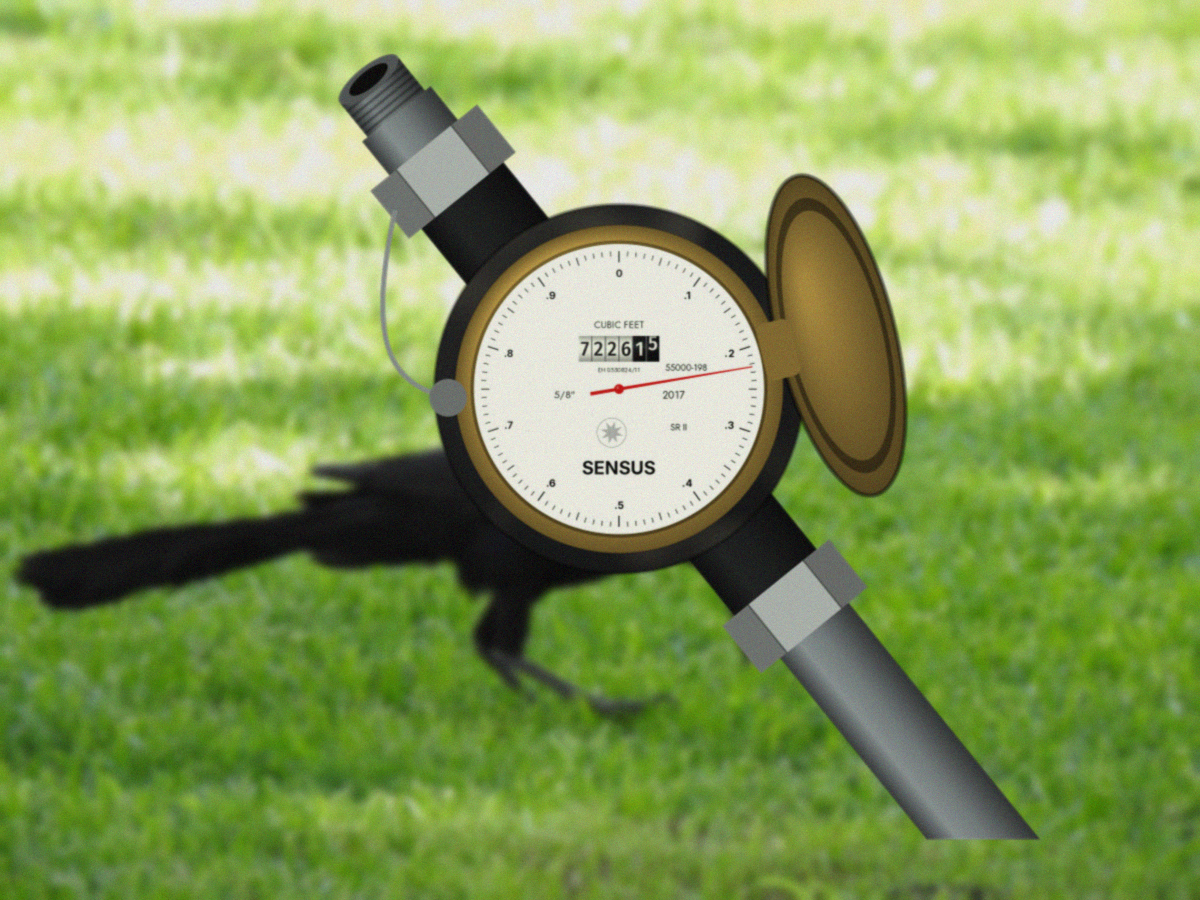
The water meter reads 722615.22 ft³
